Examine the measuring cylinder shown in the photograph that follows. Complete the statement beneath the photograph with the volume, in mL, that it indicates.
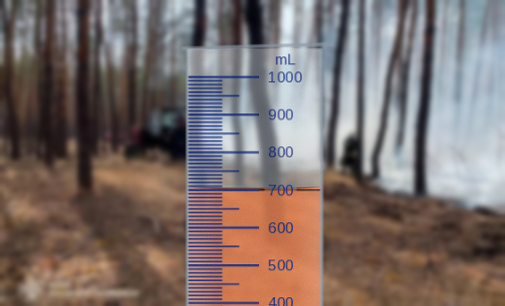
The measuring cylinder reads 700 mL
